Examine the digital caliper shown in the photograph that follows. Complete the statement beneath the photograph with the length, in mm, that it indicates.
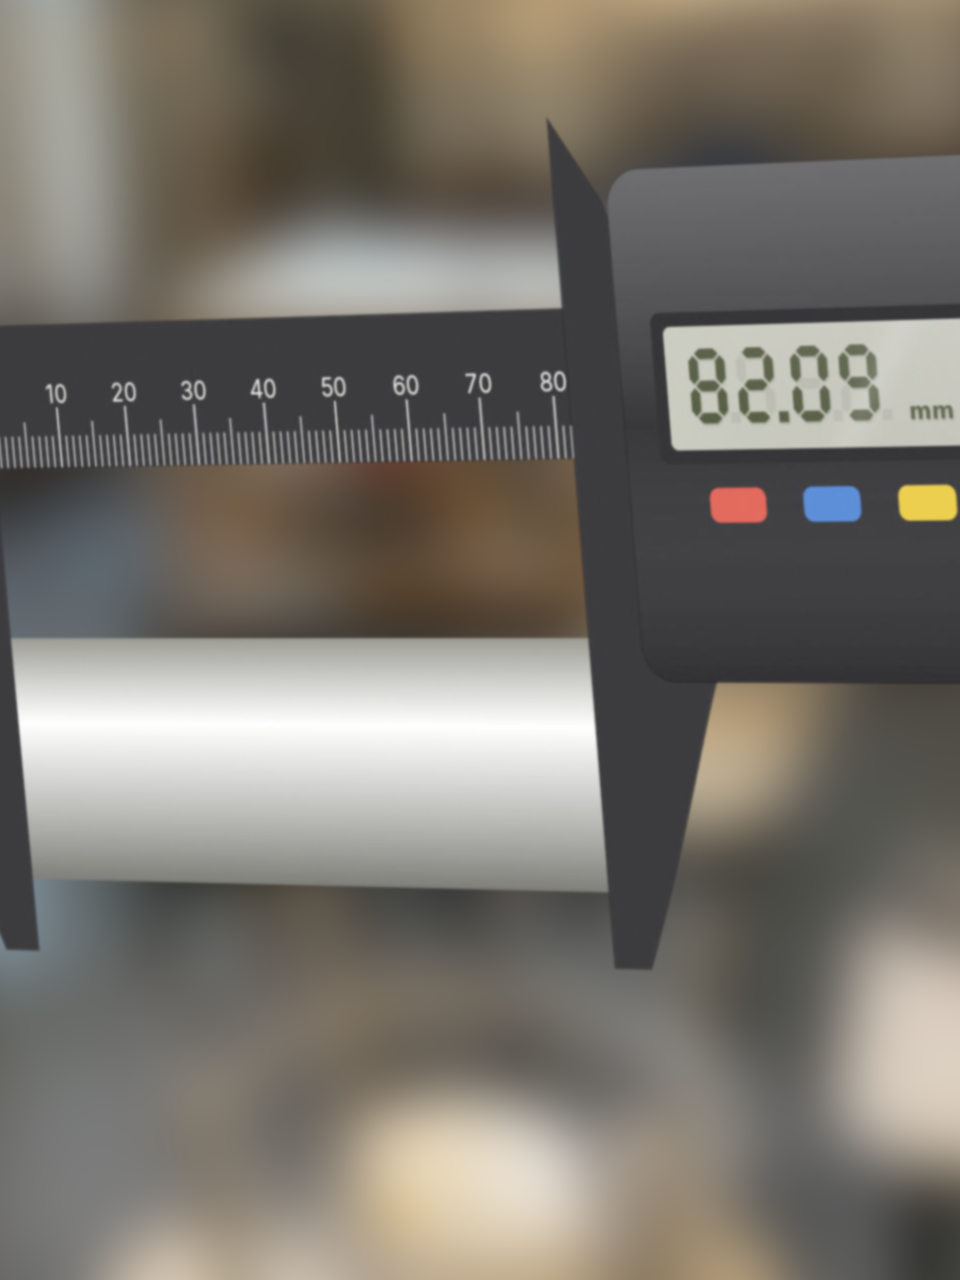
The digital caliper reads 82.09 mm
